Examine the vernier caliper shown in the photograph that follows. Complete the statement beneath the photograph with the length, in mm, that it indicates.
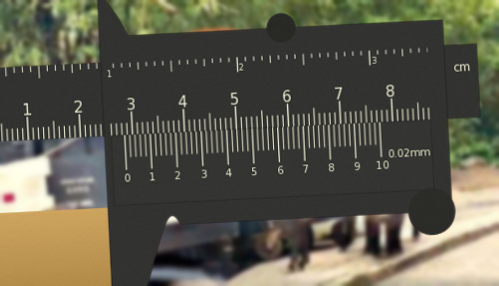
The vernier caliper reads 28.5 mm
